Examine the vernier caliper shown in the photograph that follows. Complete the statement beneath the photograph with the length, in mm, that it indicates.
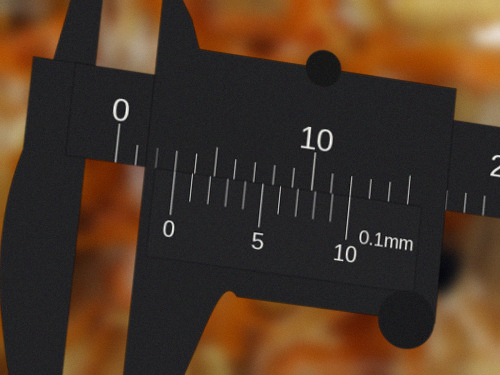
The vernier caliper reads 3.0 mm
